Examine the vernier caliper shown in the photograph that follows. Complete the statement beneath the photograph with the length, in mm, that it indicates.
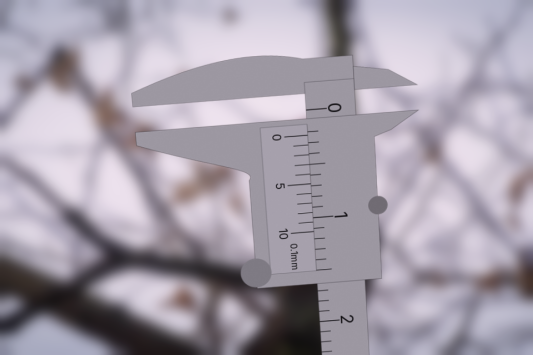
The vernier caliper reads 2.3 mm
